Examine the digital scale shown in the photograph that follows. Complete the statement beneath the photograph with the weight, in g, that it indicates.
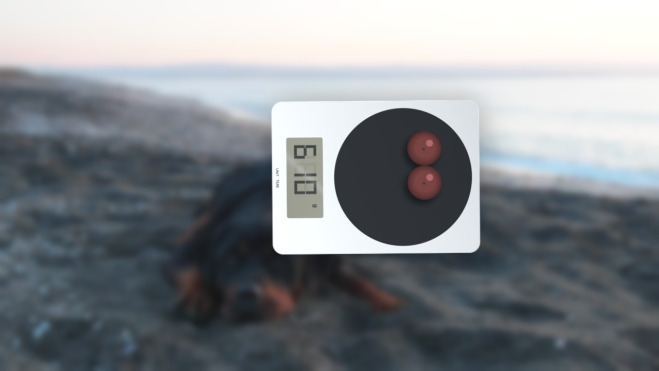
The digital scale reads 610 g
